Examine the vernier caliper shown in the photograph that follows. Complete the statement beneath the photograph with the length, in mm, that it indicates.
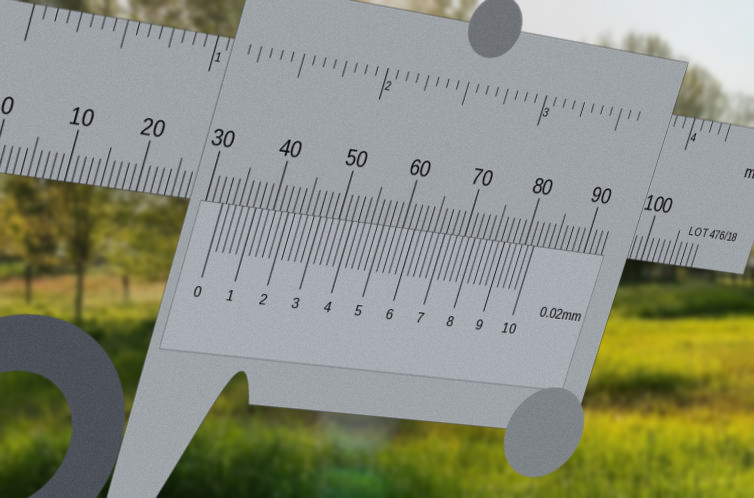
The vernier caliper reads 32.5 mm
